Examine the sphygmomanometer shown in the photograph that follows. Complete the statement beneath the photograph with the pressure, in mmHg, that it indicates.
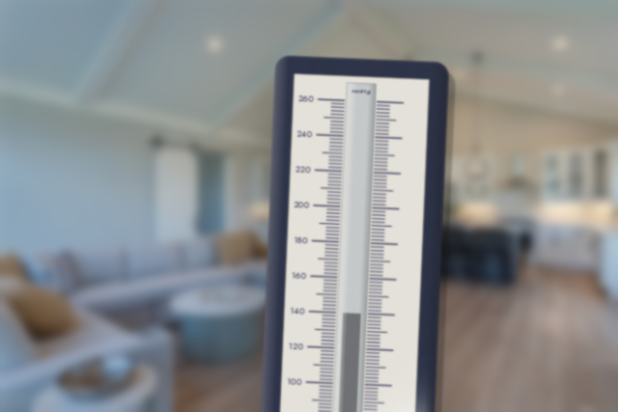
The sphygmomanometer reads 140 mmHg
